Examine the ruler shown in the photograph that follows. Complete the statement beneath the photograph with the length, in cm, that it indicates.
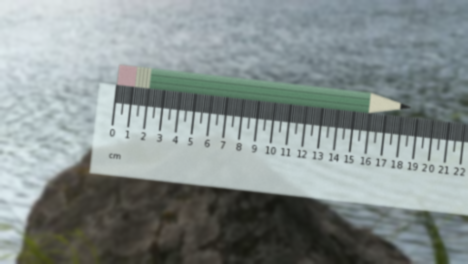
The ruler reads 18.5 cm
